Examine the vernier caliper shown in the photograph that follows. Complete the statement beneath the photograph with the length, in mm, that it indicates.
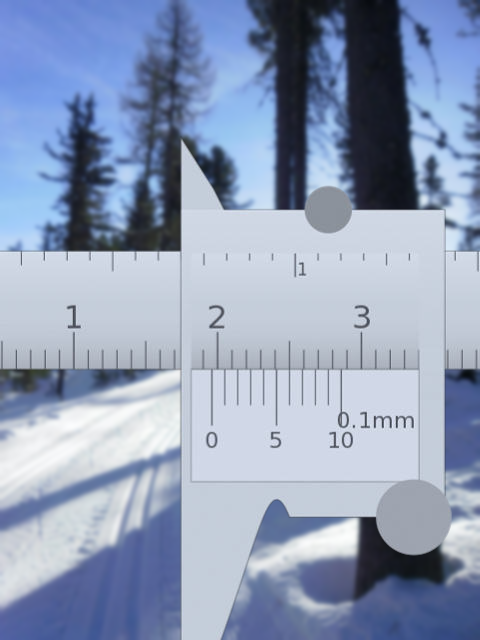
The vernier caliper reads 19.6 mm
